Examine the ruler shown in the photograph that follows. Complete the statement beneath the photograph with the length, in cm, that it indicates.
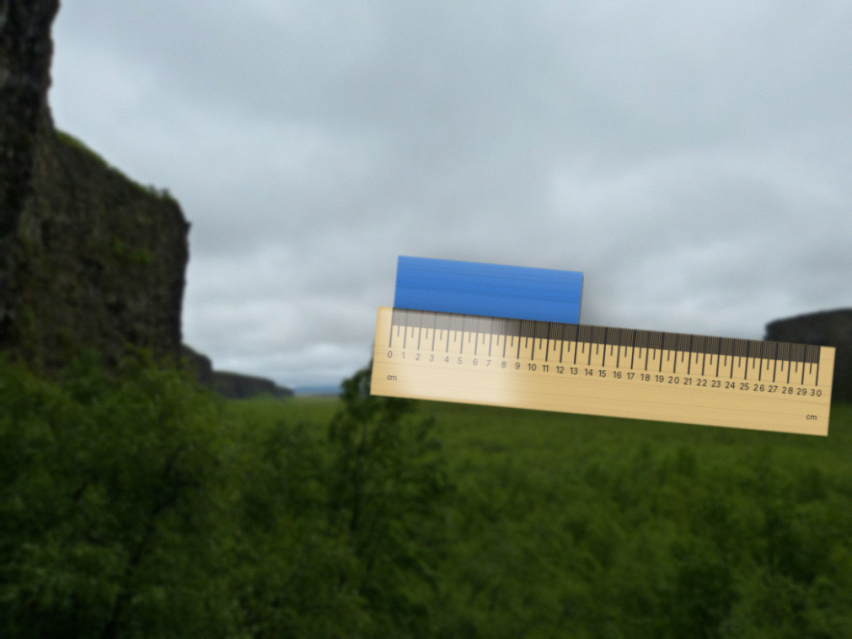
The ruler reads 13 cm
